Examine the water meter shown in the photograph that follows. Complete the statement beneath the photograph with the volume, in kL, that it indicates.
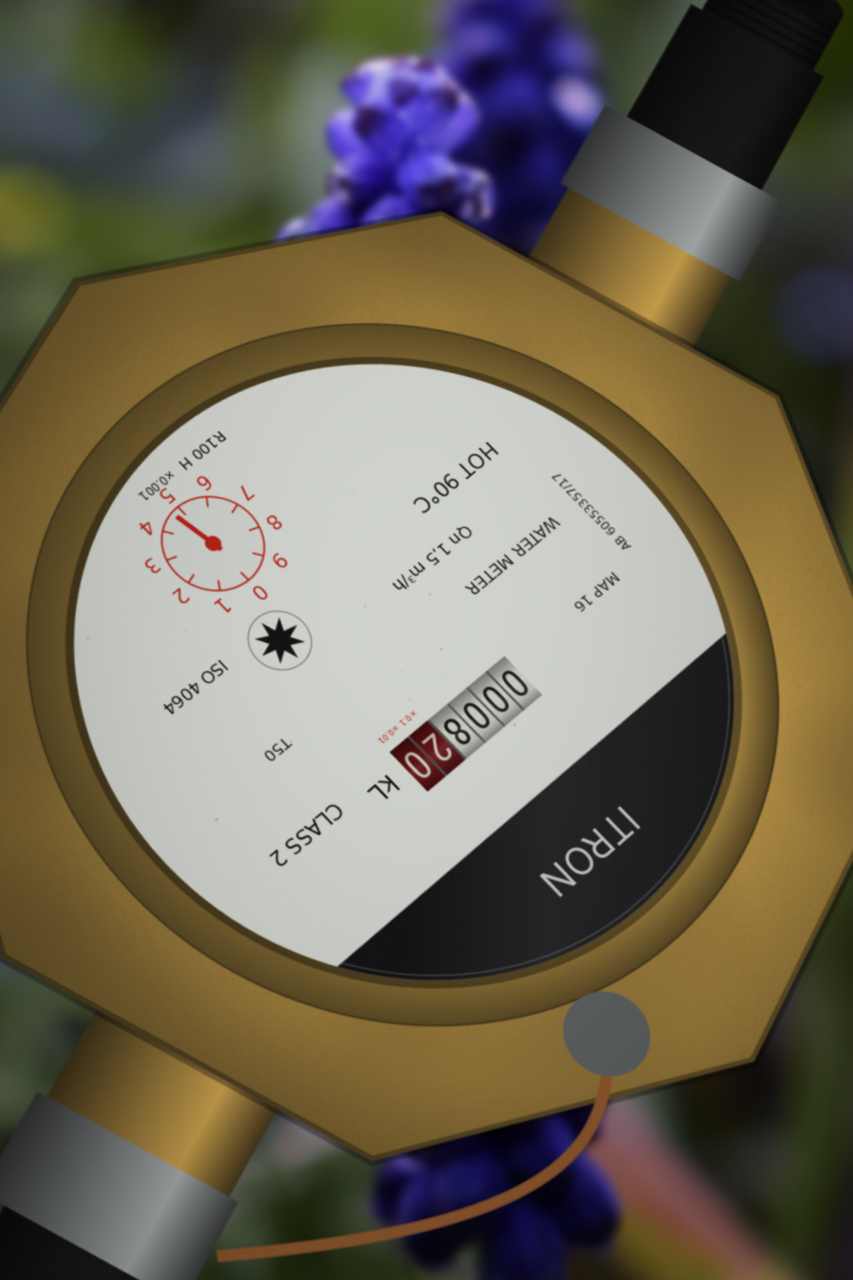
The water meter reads 8.204 kL
